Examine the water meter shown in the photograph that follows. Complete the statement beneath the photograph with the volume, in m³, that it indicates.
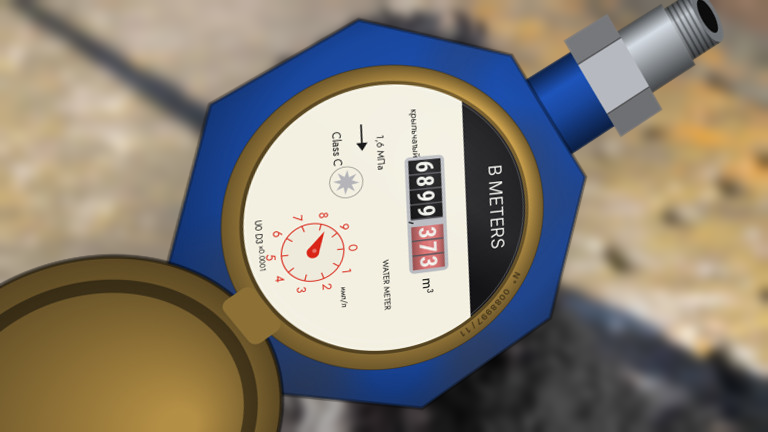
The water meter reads 6899.3738 m³
